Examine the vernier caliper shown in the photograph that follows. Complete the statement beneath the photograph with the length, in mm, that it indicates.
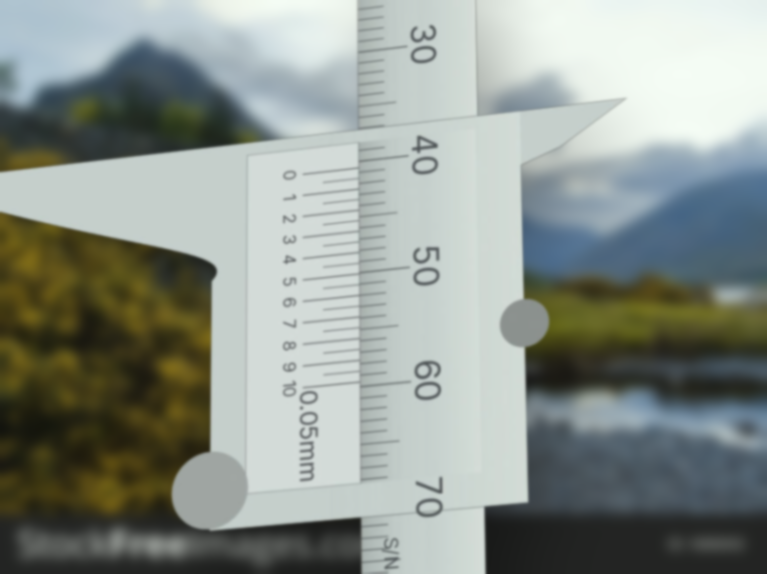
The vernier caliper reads 40.6 mm
